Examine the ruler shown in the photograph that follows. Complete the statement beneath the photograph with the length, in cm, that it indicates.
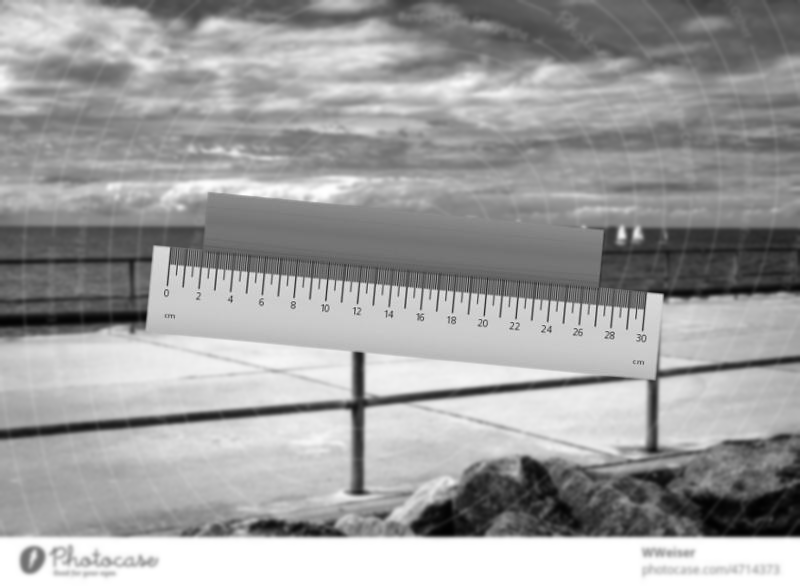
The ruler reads 25 cm
